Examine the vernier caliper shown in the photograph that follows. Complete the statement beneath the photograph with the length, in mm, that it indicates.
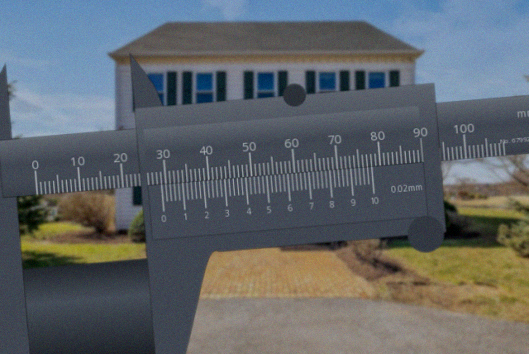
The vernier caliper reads 29.0 mm
